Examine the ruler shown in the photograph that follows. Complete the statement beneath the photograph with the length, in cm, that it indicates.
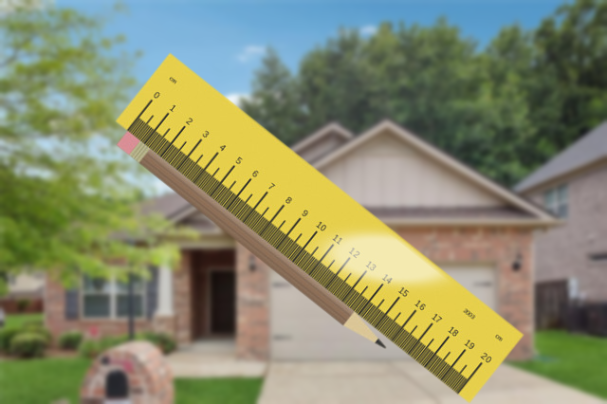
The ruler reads 16 cm
